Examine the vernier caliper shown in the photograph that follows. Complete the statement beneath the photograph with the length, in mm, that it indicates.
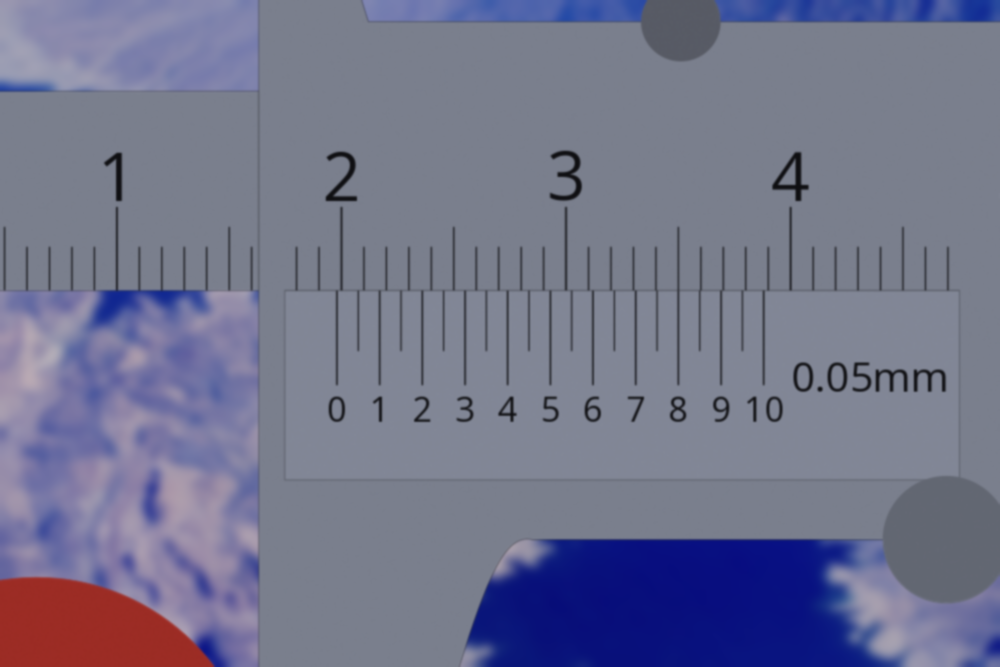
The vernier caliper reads 19.8 mm
